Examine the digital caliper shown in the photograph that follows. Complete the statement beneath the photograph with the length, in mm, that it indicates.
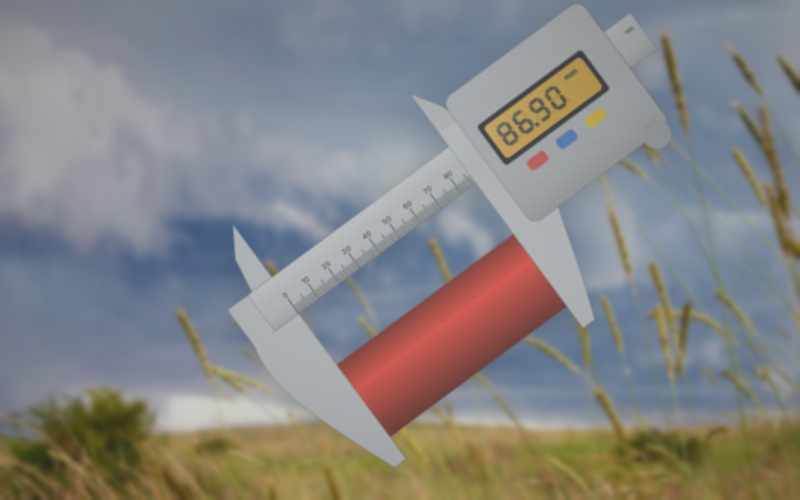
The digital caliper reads 86.90 mm
